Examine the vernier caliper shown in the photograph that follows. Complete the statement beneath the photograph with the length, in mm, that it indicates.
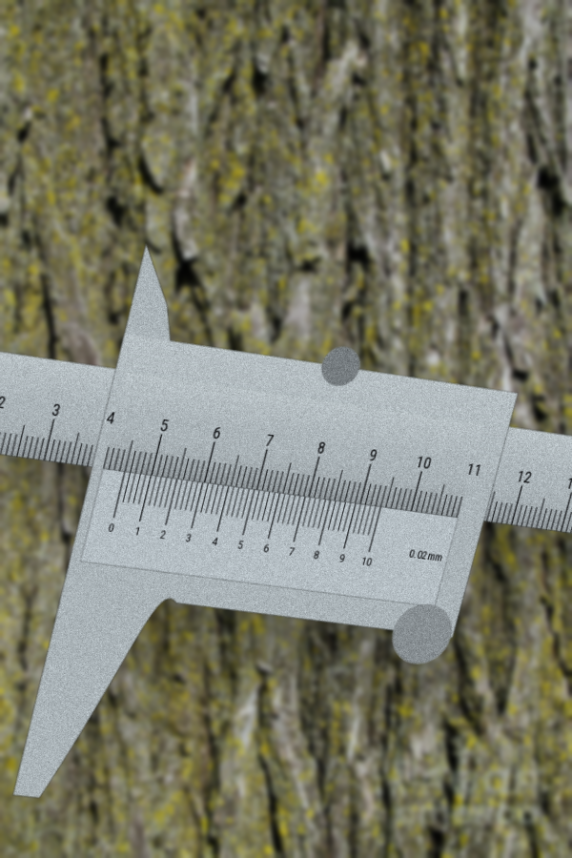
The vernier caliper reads 45.0 mm
